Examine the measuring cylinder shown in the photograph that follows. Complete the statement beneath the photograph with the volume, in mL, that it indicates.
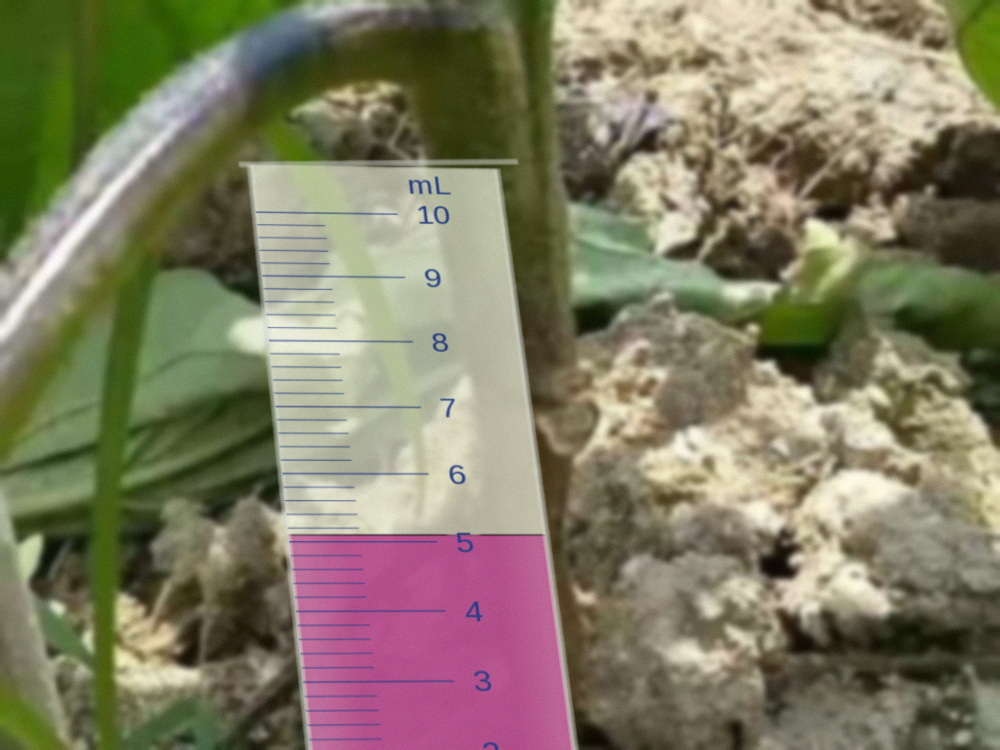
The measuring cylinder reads 5.1 mL
